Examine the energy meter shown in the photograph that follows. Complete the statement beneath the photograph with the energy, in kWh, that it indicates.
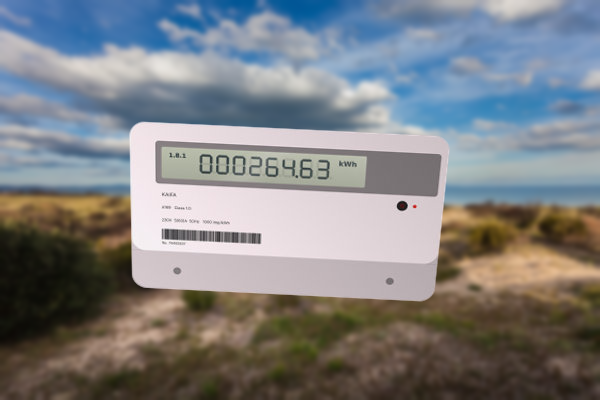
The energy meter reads 264.63 kWh
